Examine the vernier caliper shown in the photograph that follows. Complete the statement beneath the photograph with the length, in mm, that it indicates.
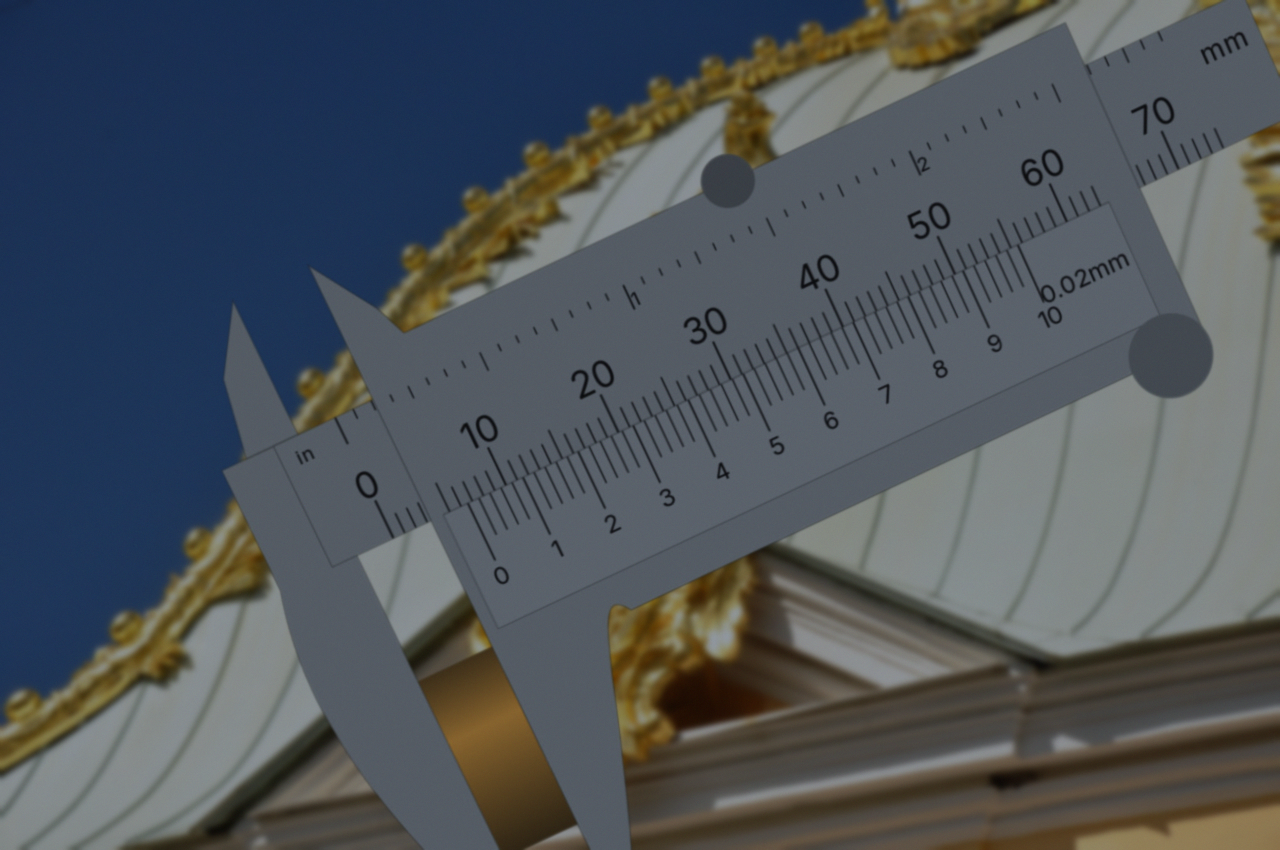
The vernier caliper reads 6.6 mm
